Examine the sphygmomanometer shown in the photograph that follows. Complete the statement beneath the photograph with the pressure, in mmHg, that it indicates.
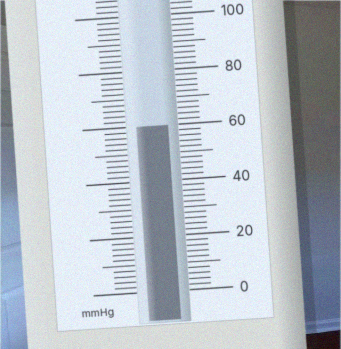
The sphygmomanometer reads 60 mmHg
